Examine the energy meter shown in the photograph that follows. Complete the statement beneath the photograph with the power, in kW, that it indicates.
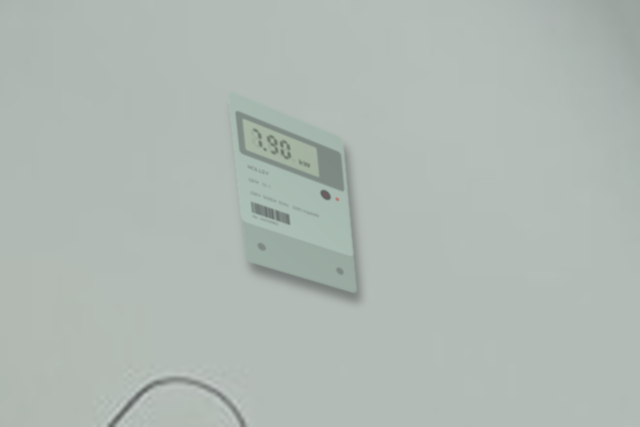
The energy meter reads 7.90 kW
